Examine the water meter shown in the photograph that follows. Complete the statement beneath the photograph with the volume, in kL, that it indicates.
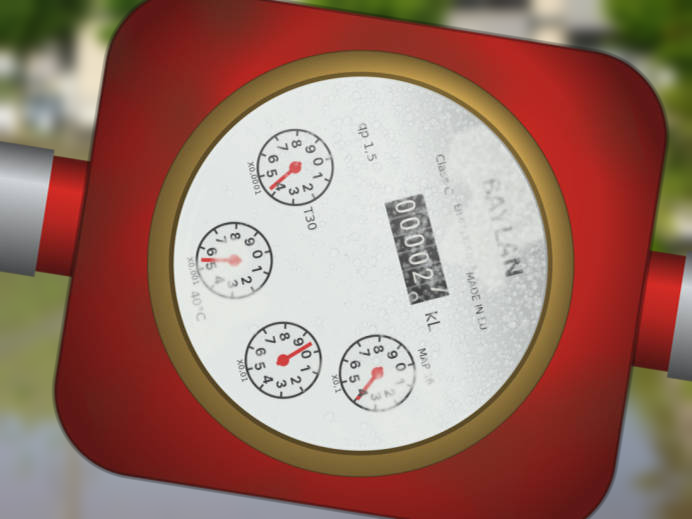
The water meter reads 27.3954 kL
